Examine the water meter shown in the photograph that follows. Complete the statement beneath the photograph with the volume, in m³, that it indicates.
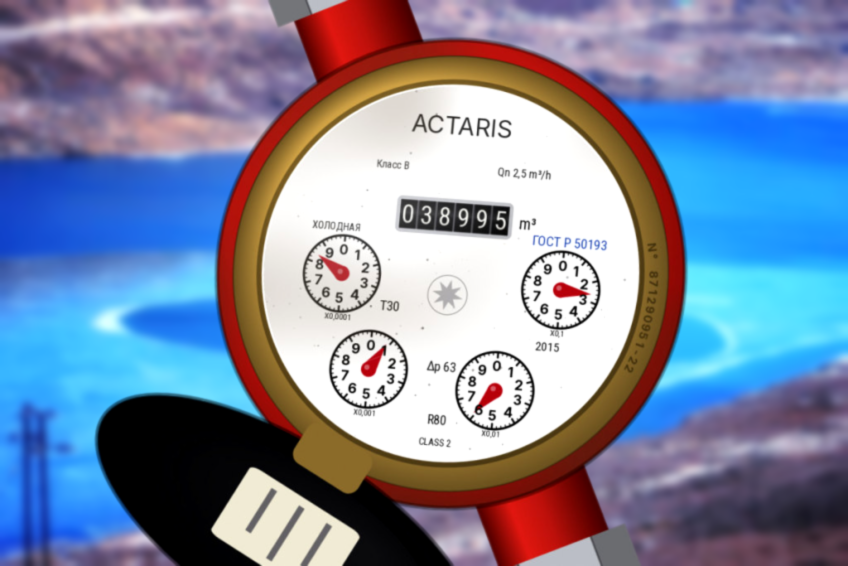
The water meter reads 38995.2608 m³
